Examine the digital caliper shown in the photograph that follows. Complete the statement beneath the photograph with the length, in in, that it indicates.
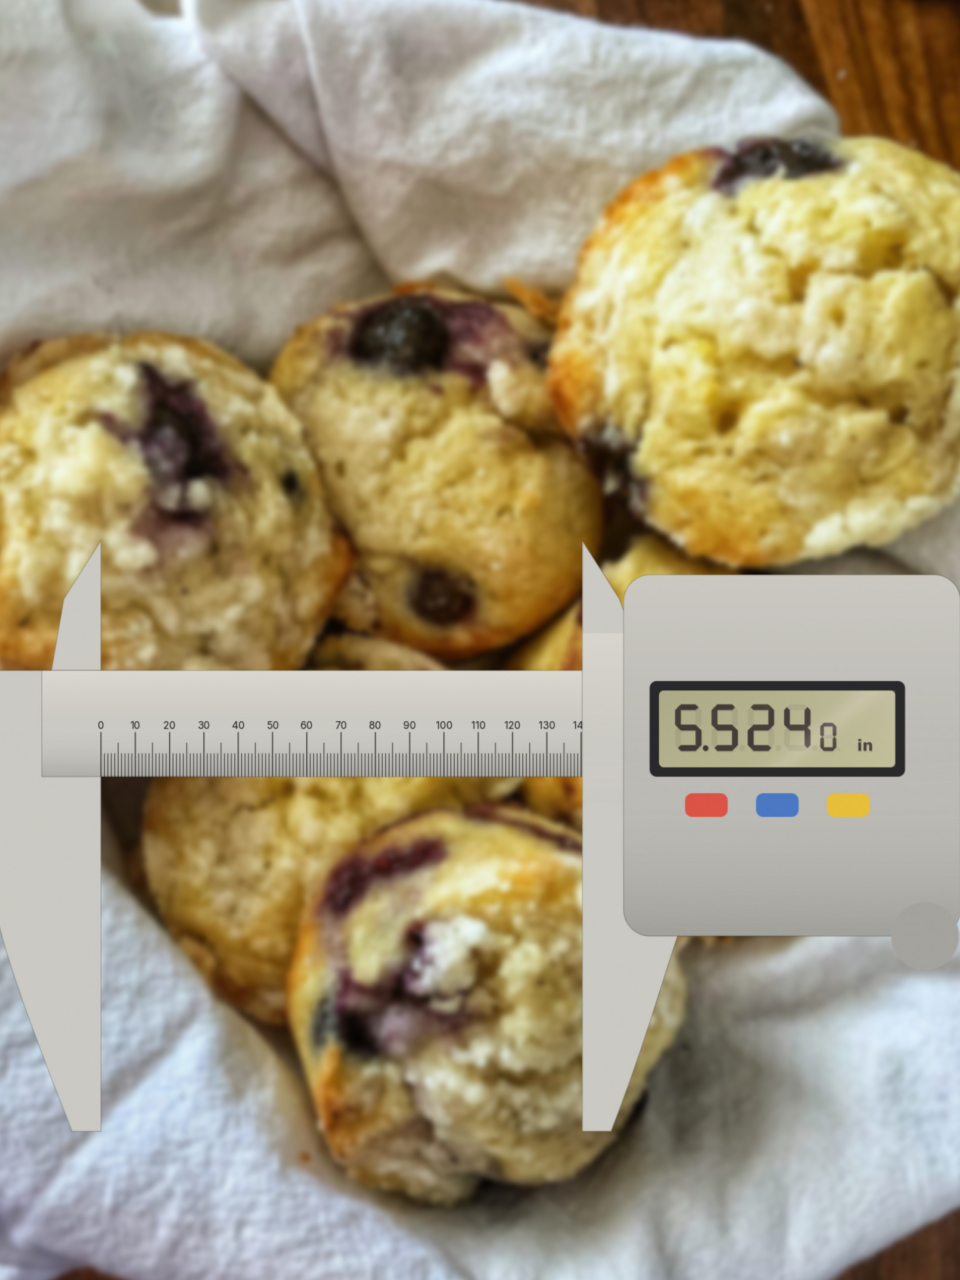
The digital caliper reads 5.5240 in
